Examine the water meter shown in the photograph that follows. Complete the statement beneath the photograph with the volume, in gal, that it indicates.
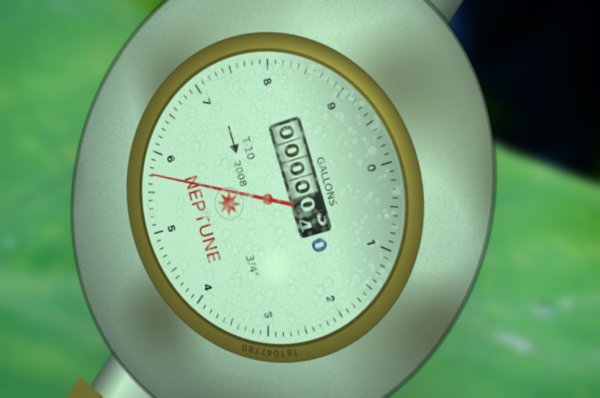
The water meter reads 35.7 gal
